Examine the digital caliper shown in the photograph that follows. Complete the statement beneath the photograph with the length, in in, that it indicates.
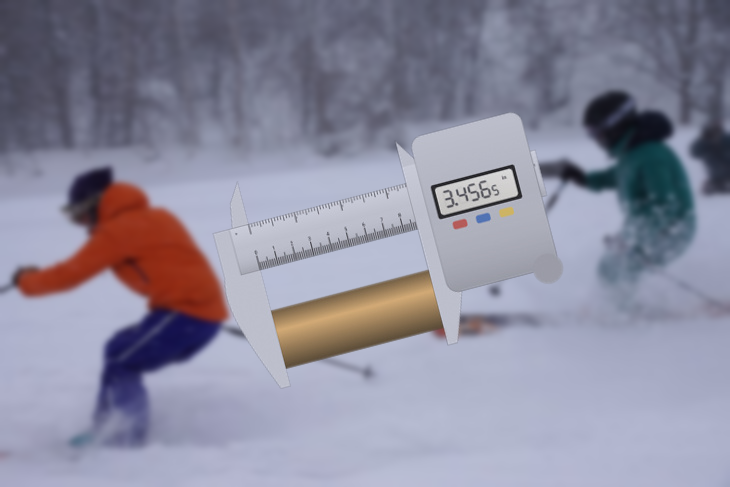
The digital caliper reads 3.4565 in
